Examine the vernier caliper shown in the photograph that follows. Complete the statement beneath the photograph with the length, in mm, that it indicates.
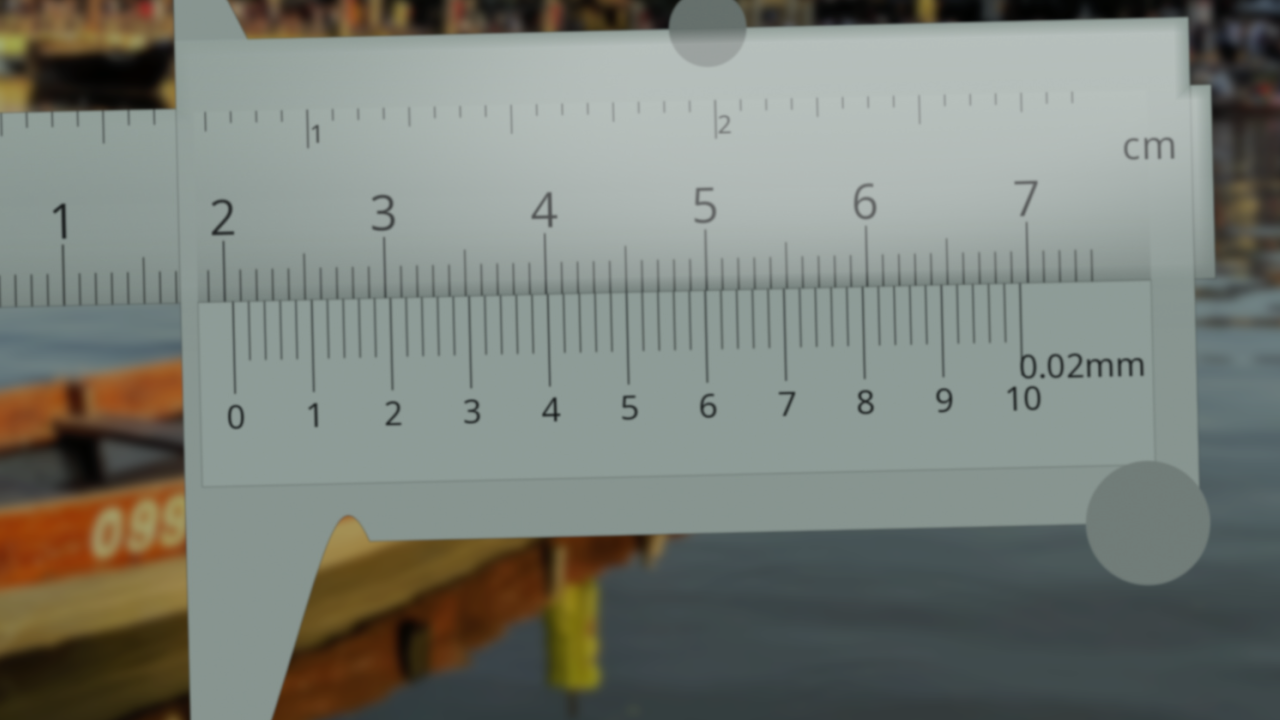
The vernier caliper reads 20.5 mm
